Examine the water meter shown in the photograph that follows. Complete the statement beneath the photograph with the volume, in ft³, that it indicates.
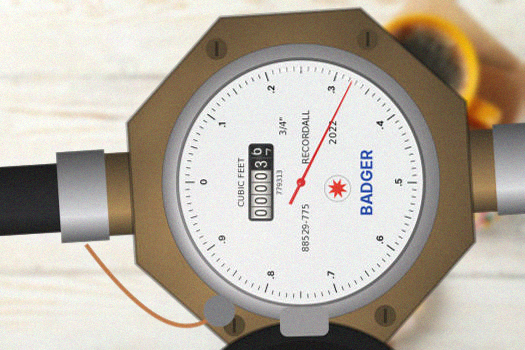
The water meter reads 36.32 ft³
